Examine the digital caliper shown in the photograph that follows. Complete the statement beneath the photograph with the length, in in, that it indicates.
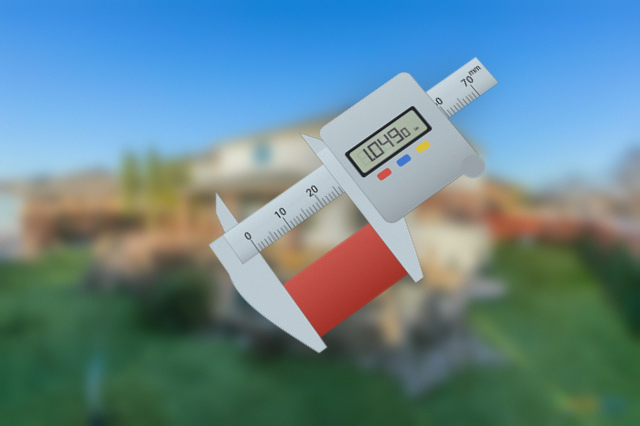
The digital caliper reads 1.0490 in
